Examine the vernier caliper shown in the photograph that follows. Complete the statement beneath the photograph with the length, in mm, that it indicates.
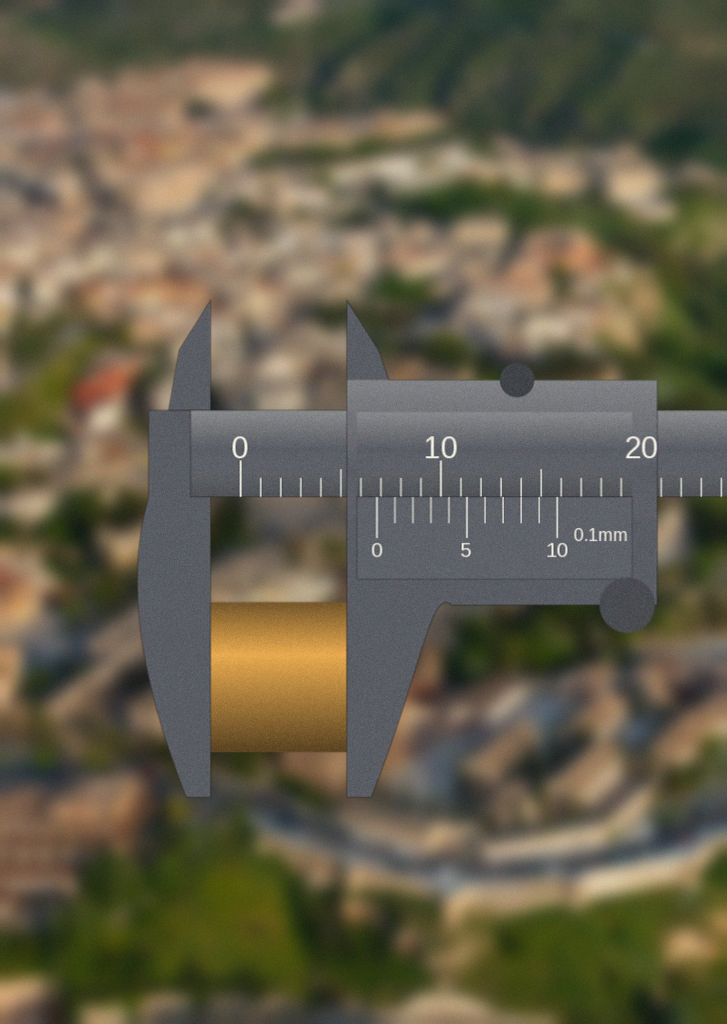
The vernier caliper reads 6.8 mm
